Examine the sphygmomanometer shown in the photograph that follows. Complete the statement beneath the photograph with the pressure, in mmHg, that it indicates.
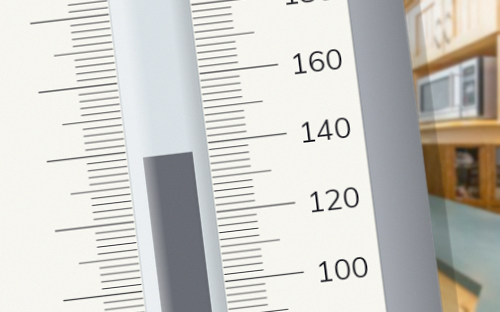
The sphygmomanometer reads 138 mmHg
